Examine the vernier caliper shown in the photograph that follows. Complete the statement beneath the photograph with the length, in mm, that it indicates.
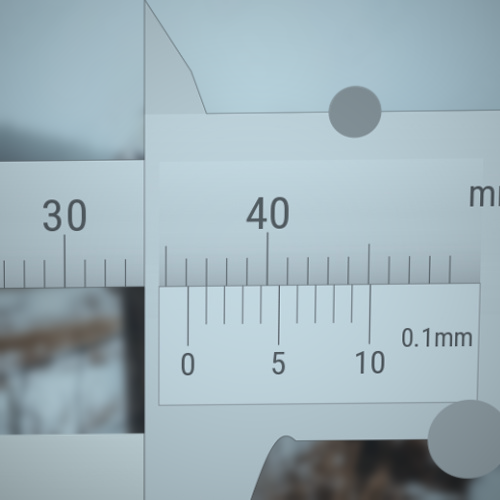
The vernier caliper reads 36.1 mm
